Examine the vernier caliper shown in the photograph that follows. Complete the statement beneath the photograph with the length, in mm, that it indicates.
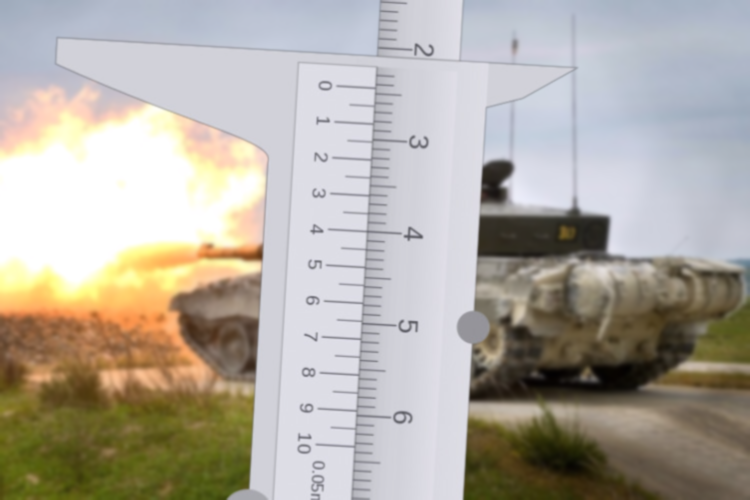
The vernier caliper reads 24.4 mm
